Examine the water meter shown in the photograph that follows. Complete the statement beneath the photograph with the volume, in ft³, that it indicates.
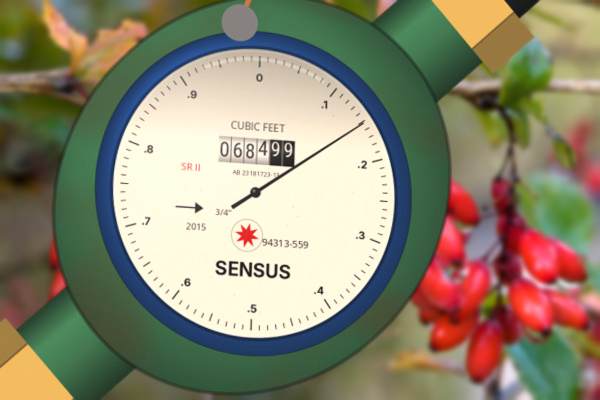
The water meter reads 68499.15 ft³
